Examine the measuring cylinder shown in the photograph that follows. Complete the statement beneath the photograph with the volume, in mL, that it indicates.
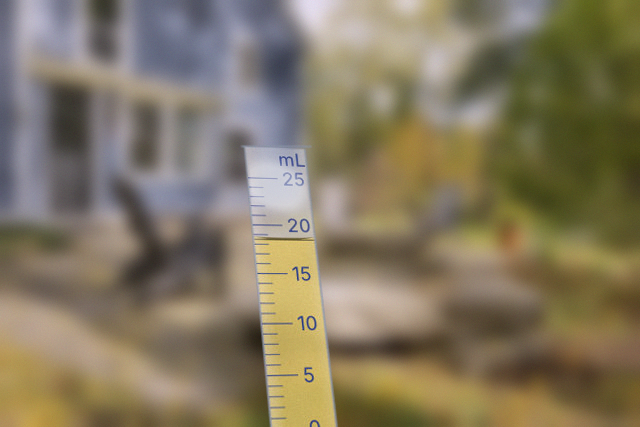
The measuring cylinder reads 18.5 mL
